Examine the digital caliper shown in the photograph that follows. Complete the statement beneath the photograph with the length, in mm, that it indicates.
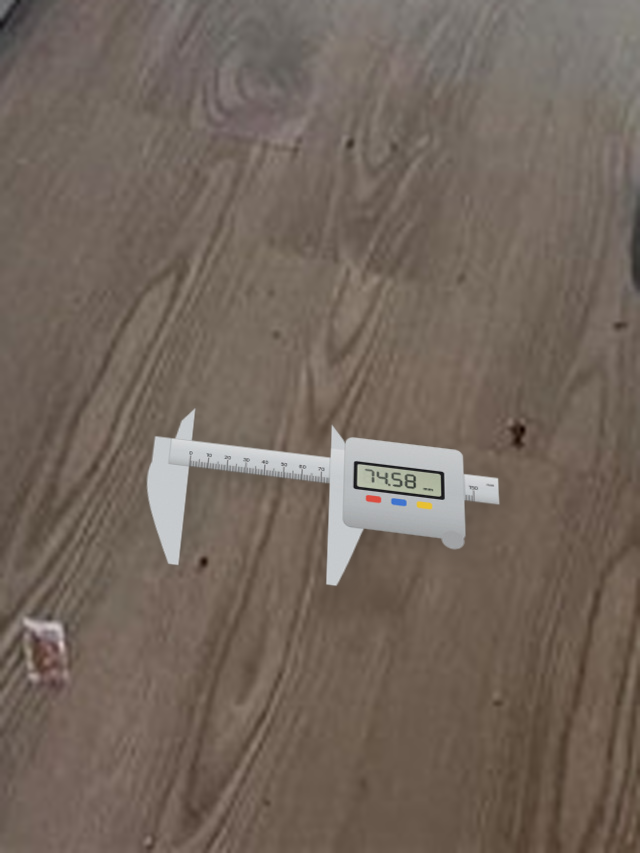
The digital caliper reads 74.58 mm
